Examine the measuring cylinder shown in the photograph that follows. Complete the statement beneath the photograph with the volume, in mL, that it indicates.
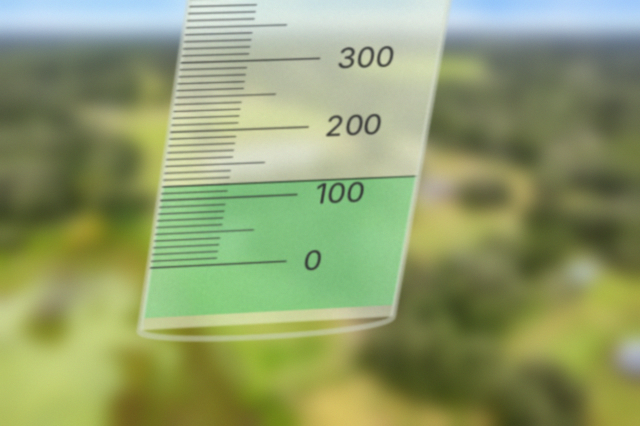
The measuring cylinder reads 120 mL
